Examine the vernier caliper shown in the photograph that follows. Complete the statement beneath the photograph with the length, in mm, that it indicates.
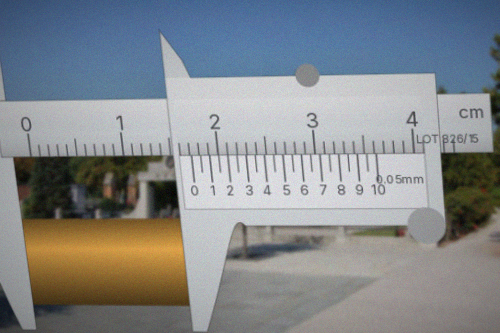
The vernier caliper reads 17.2 mm
